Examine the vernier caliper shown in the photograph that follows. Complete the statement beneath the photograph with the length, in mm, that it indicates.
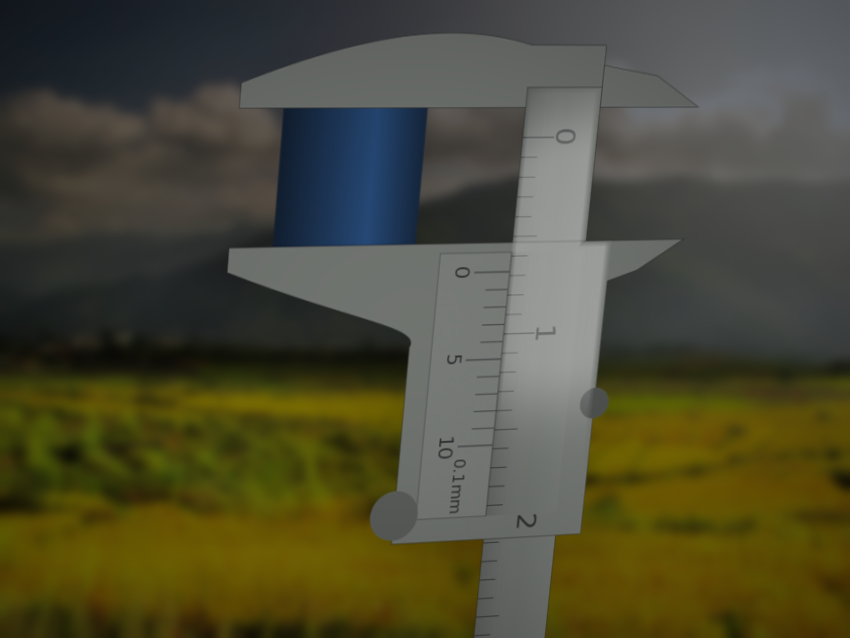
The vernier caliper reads 6.8 mm
